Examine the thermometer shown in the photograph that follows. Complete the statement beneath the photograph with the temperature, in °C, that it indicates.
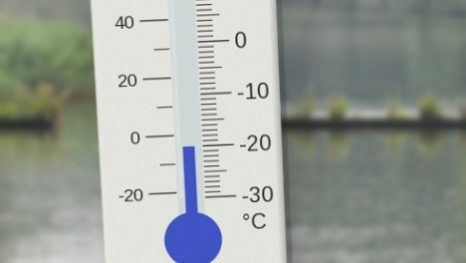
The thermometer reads -20 °C
